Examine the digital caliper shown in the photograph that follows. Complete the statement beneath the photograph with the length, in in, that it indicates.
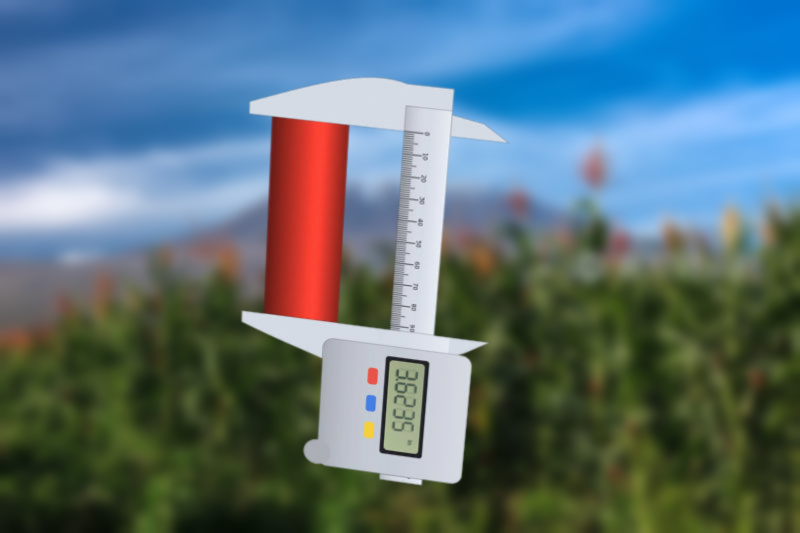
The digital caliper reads 3.6235 in
